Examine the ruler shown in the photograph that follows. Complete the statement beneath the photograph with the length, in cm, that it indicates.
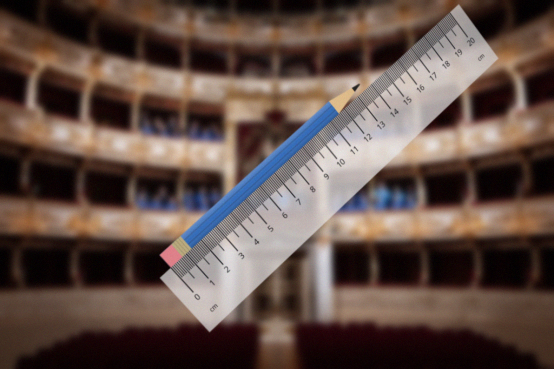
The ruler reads 13.5 cm
